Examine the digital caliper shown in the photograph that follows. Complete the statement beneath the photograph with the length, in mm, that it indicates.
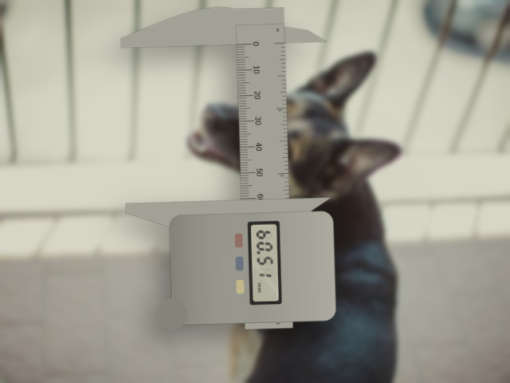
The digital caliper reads 60.51 mm
